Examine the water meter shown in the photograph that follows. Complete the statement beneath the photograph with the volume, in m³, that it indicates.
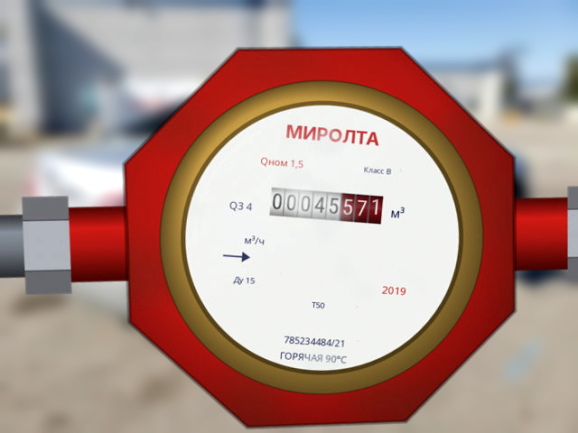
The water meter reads 45.571 m³
